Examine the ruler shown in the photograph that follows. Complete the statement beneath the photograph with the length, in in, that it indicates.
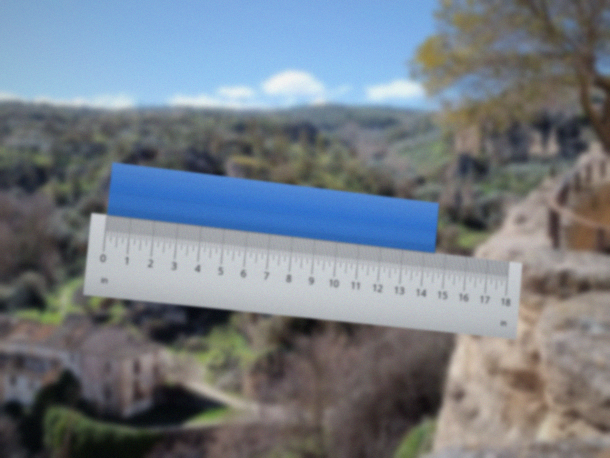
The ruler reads 14.5 in
